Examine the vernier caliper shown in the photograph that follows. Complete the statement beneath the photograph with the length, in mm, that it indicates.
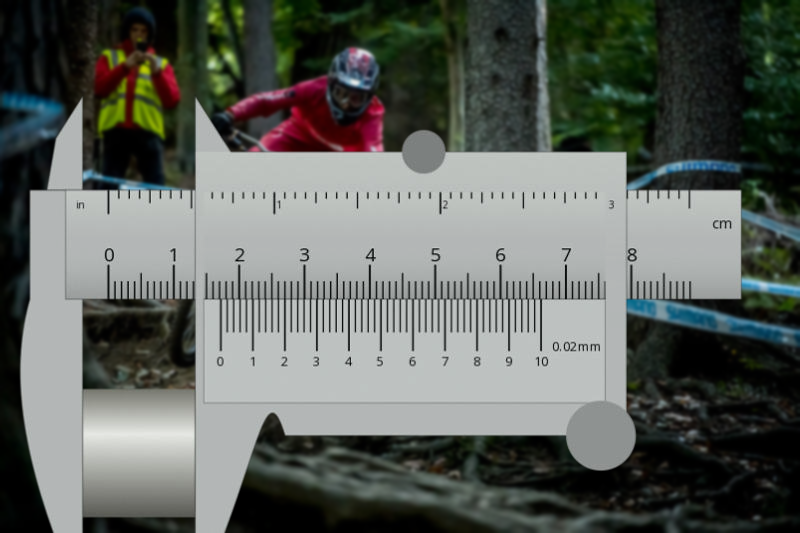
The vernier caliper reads 17.2 mm
